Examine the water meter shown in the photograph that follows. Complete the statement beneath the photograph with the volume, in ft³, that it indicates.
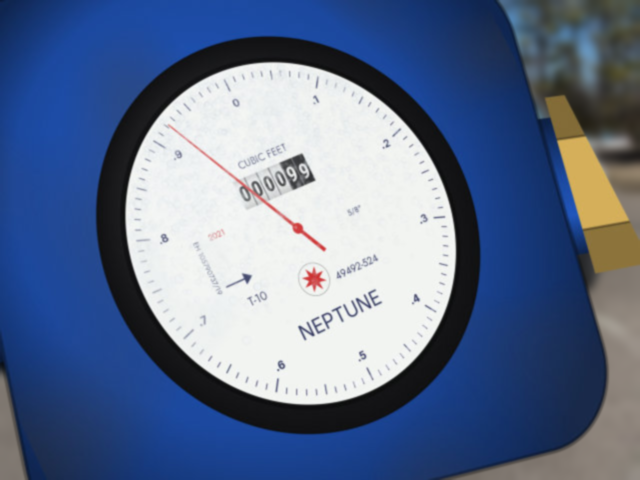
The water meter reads 98.92 ft³
